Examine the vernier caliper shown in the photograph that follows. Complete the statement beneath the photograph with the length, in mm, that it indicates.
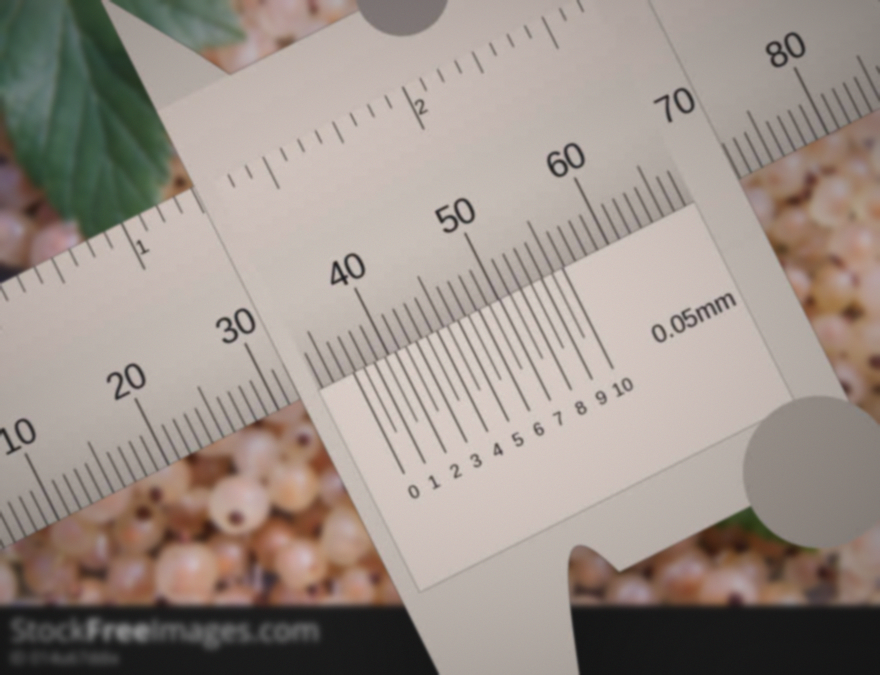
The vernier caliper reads 36.8 mm
